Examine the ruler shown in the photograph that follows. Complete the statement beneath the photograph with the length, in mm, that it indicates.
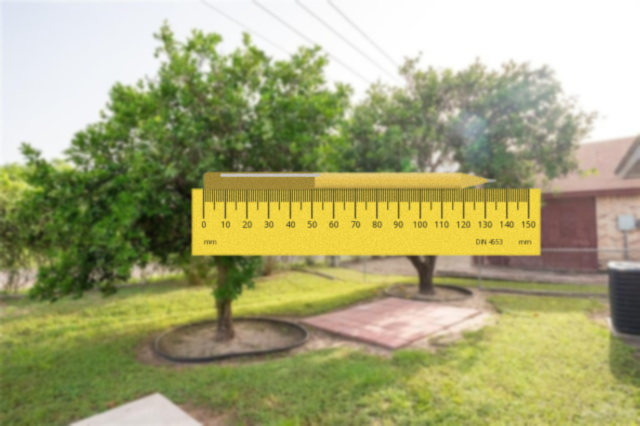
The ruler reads 135 mm
